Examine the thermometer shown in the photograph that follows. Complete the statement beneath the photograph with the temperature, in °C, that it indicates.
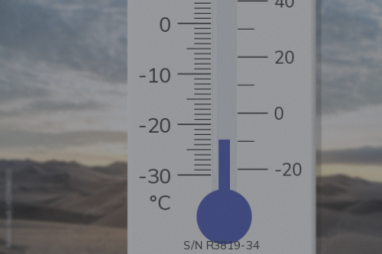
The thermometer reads -23 °C
